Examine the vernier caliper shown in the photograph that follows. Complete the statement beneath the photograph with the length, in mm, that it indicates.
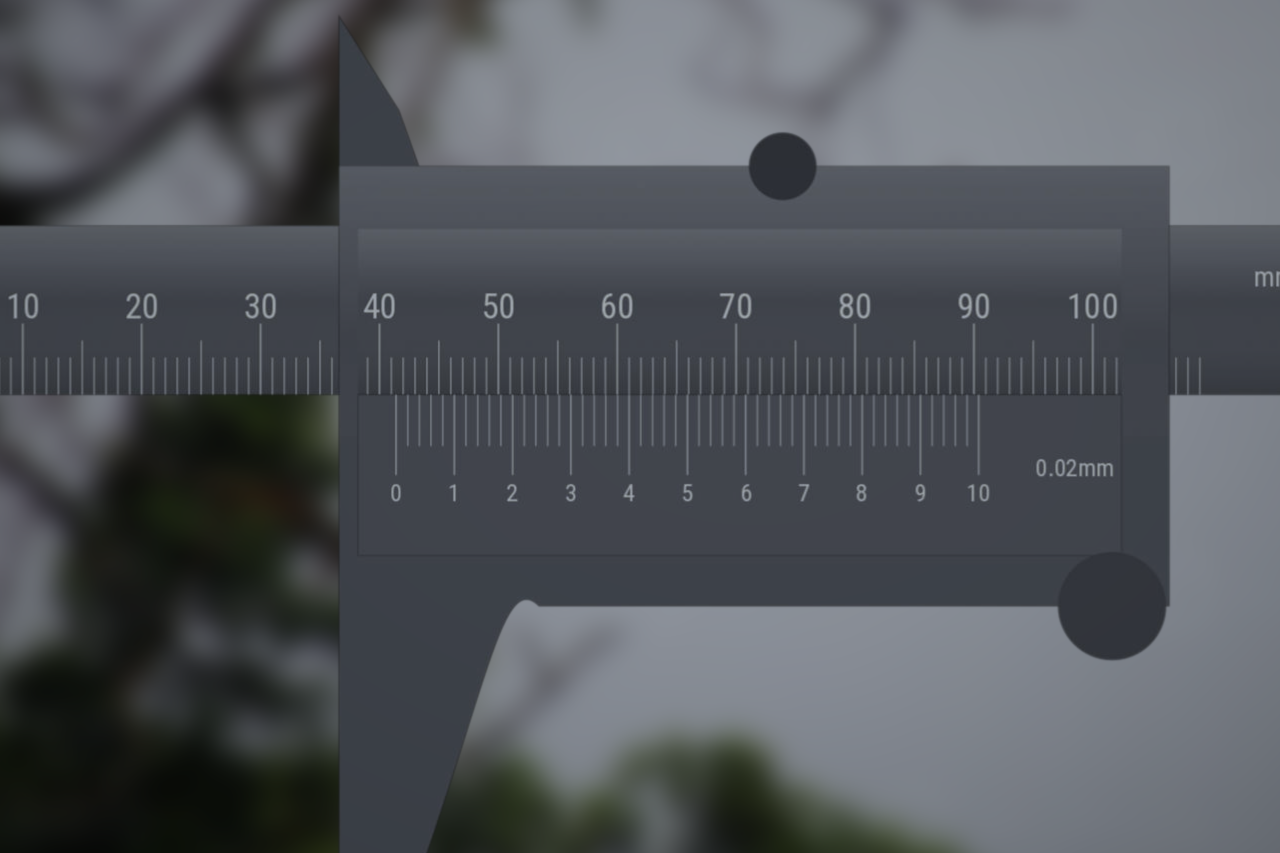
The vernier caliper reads 41.4 mm
